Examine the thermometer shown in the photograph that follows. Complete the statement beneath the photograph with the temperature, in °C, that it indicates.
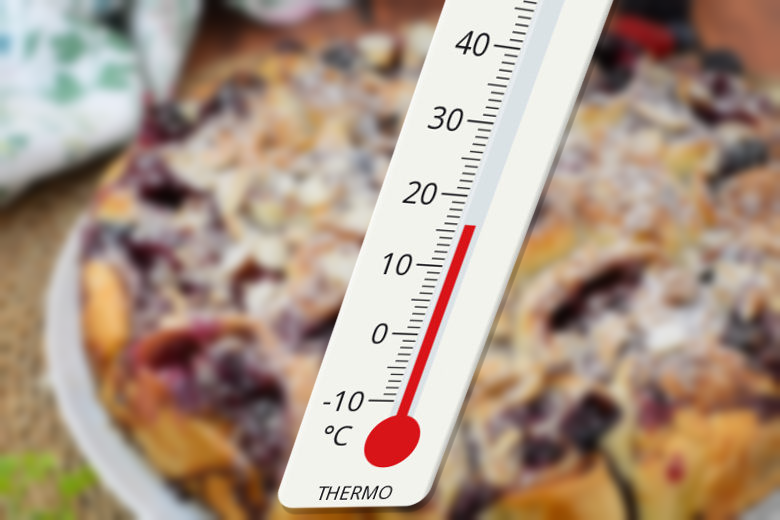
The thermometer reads 16 °C
